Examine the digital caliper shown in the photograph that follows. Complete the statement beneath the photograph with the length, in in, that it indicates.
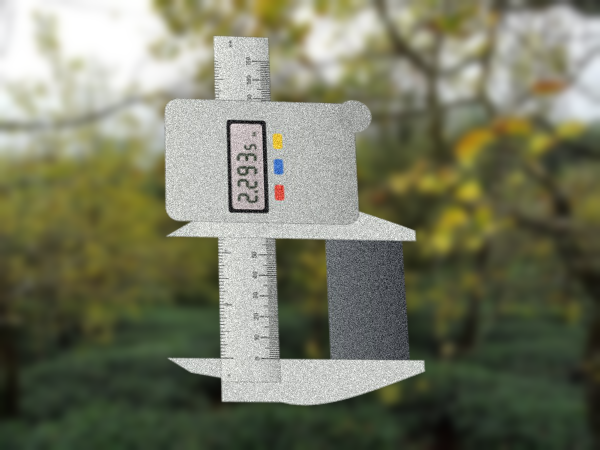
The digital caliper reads 2.2935 in
